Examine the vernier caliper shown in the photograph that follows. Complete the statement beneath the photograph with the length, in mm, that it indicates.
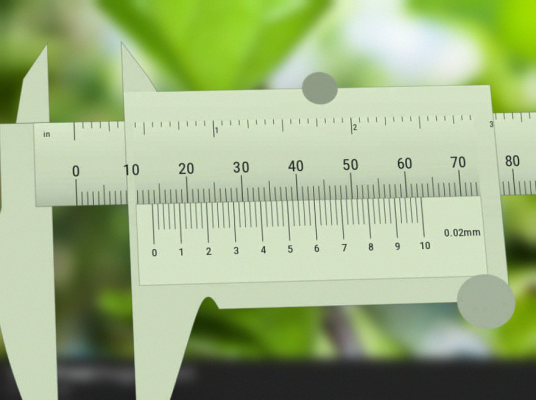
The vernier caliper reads 13.6 mm
